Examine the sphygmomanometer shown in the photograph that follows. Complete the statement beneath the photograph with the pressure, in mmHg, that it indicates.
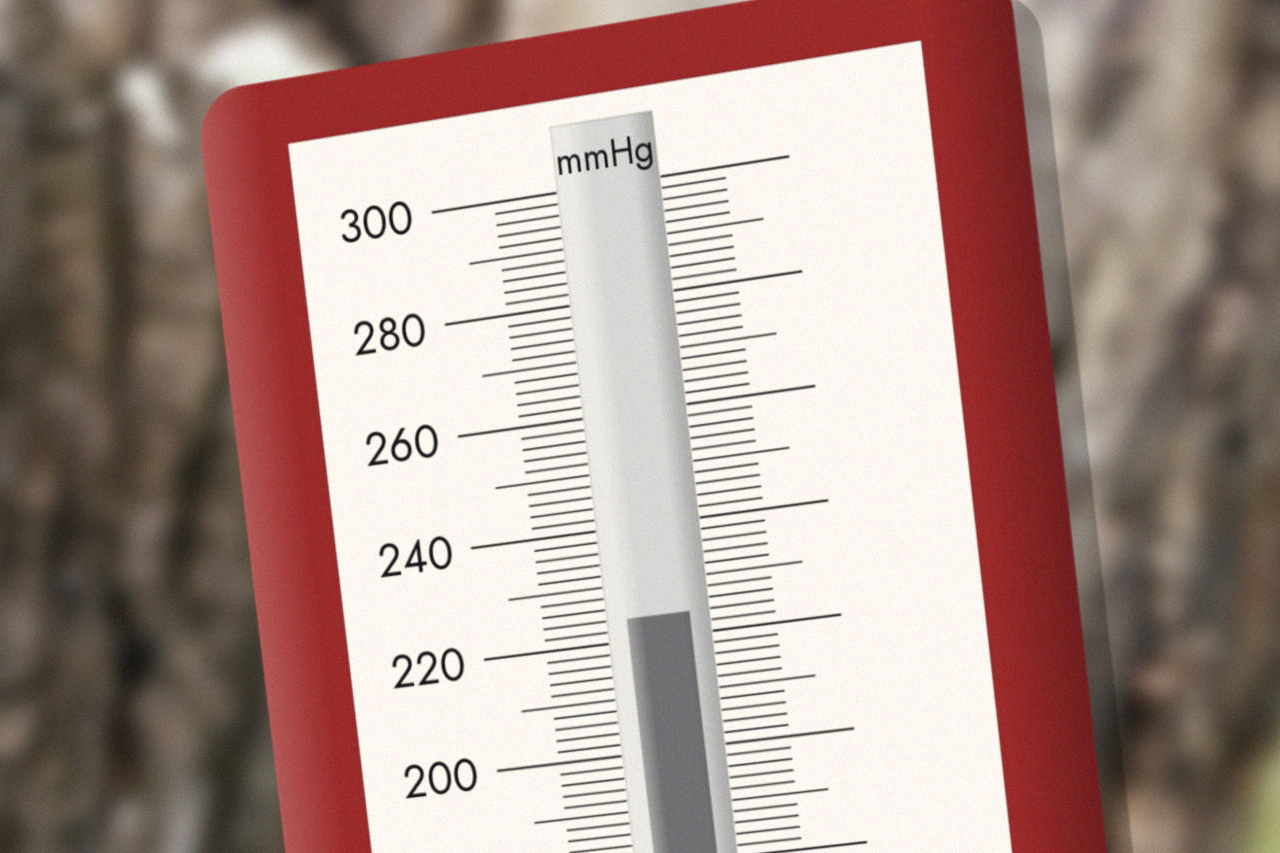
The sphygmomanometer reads 224 mmHg
